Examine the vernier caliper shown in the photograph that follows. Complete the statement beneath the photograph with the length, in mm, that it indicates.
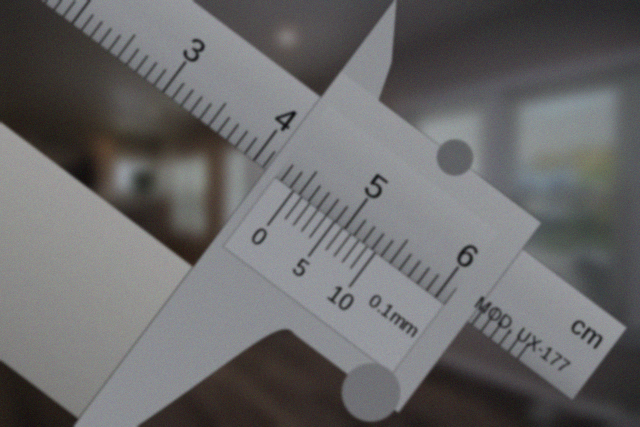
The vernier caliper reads 44.4 mm
